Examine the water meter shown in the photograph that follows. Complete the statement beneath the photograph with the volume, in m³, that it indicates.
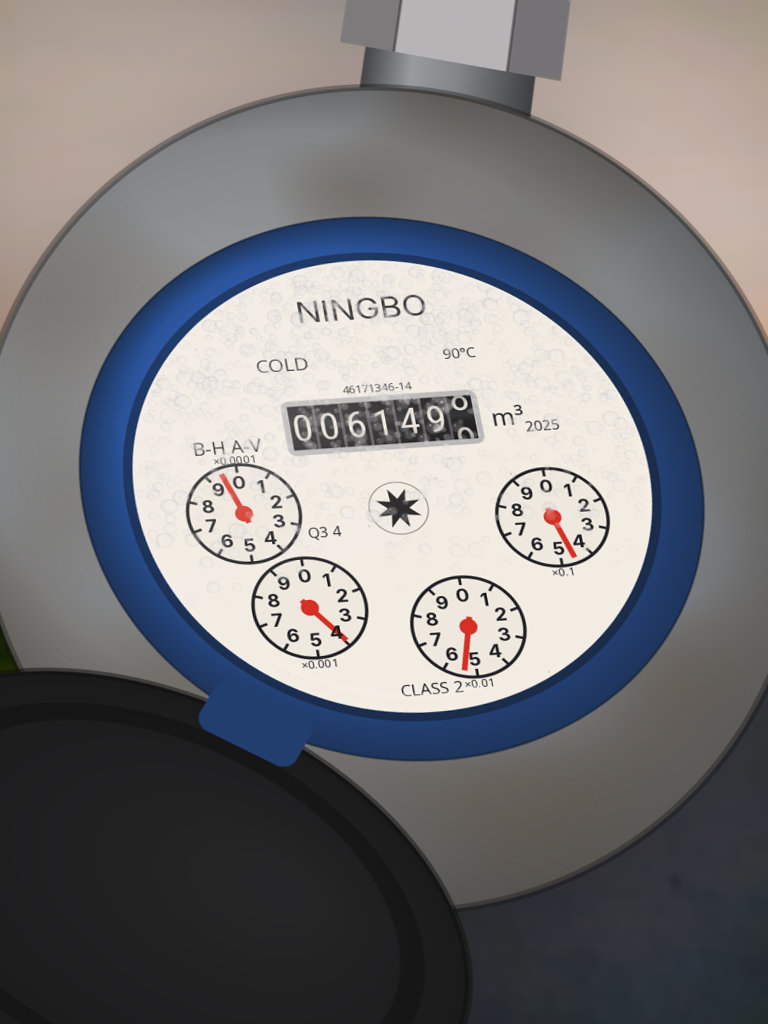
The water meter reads 61498.4539 m³
